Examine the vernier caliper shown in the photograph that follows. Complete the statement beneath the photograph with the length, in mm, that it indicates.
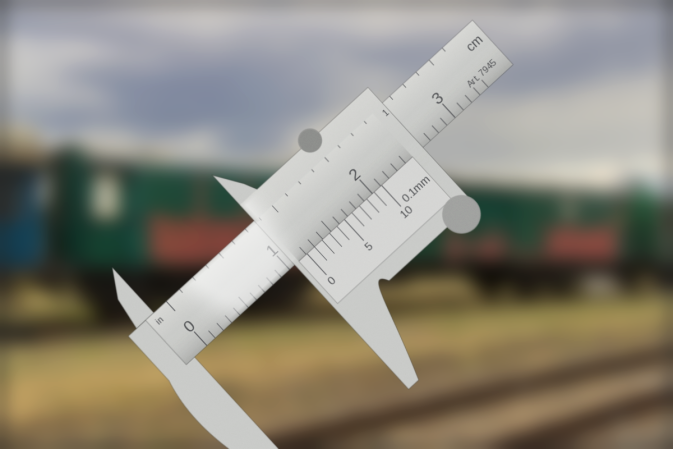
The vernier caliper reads 12.1 mm
